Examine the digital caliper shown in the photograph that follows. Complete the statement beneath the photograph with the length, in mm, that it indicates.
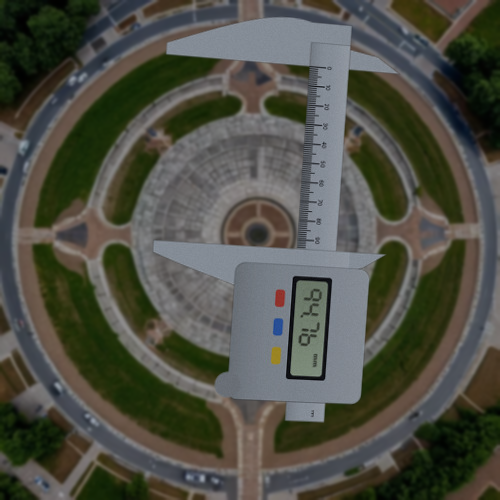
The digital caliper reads 94.76 mm
